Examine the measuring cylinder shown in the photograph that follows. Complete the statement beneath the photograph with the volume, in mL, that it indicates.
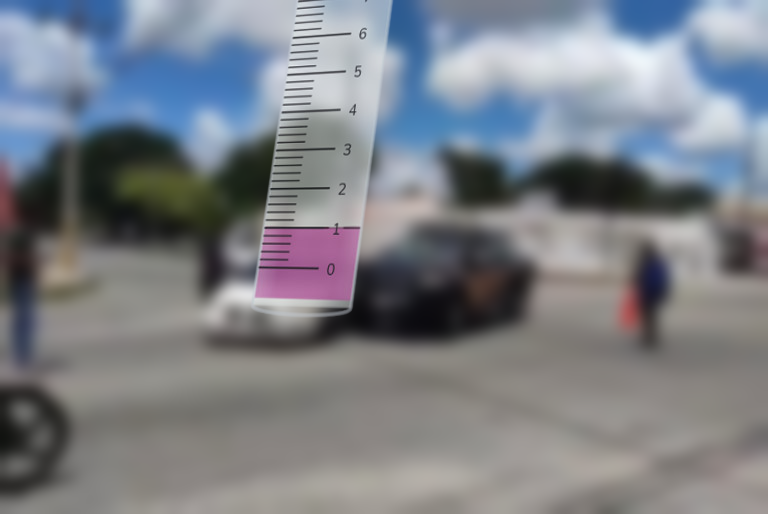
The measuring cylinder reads 1 mL
